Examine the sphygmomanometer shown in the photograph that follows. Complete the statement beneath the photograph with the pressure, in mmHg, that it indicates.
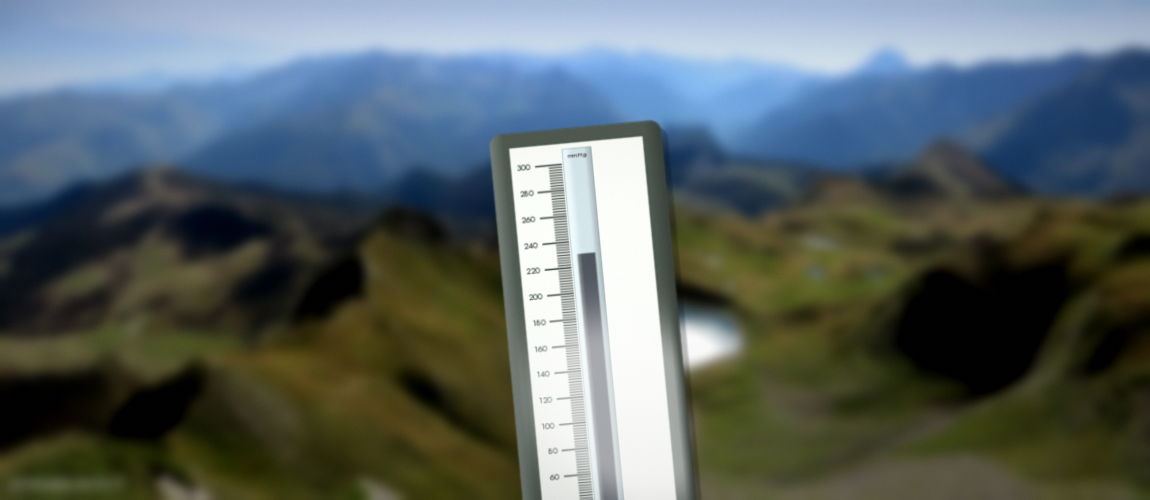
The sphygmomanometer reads 230 mmHg
